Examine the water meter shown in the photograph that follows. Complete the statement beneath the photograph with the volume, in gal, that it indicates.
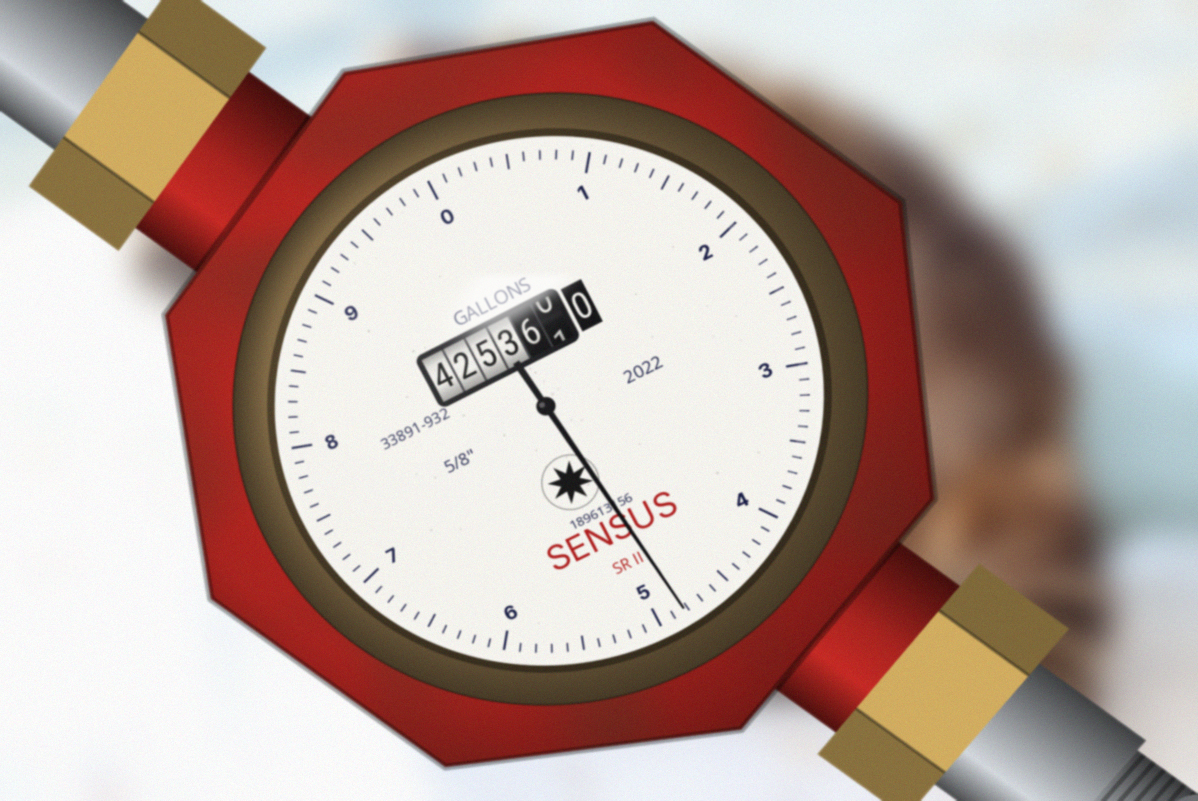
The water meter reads 4253604.8 gal
